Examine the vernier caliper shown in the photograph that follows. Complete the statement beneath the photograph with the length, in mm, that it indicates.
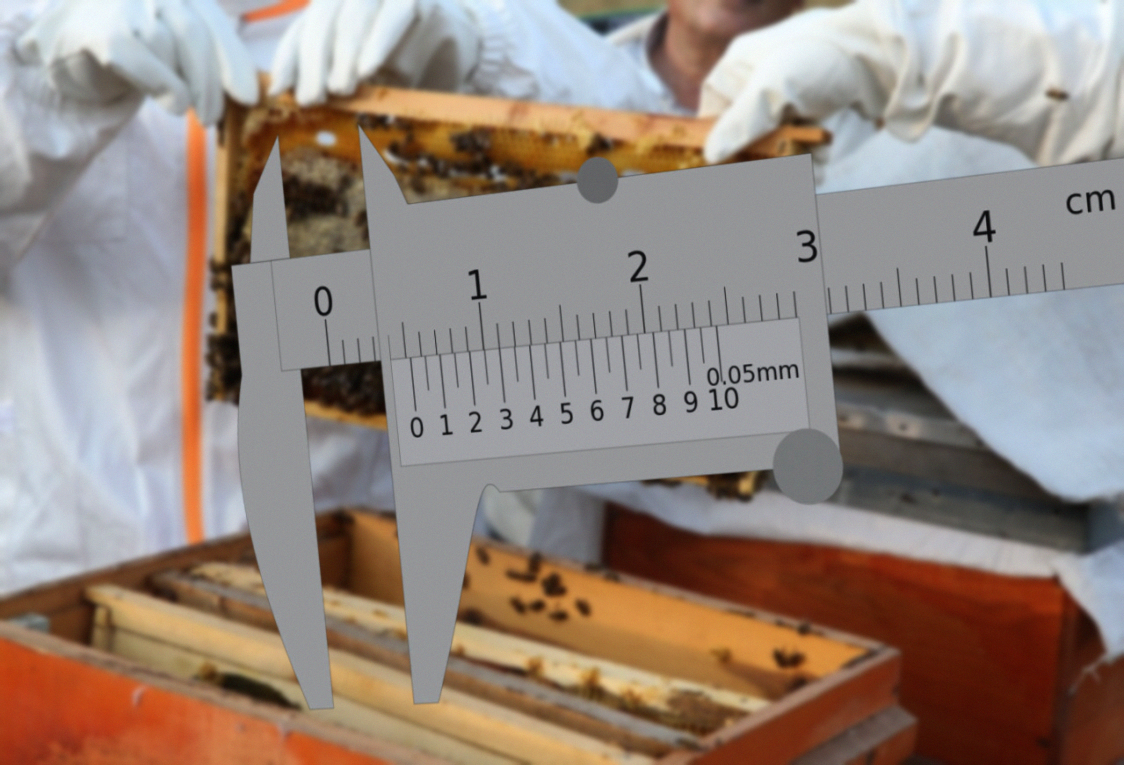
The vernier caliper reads 5.3 mm
